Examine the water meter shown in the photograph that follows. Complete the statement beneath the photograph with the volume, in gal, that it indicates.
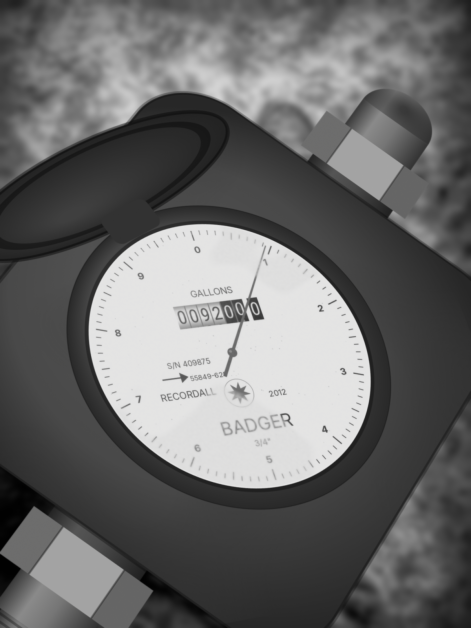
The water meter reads 92000.9 gal
